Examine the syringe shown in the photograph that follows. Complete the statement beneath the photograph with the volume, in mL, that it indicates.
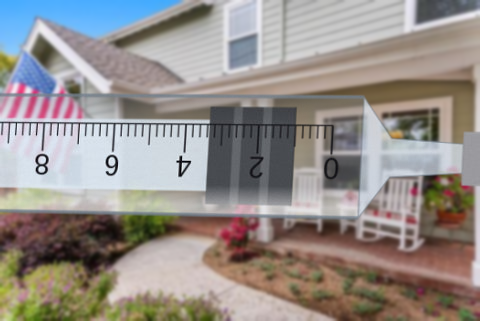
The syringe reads 1 mL
